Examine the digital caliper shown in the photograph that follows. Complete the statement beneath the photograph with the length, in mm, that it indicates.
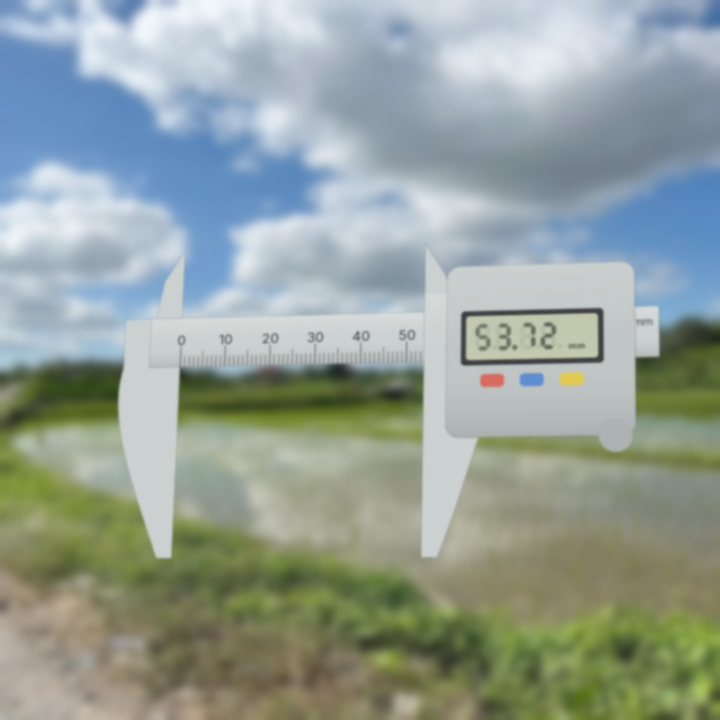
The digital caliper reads 53.72 mm
